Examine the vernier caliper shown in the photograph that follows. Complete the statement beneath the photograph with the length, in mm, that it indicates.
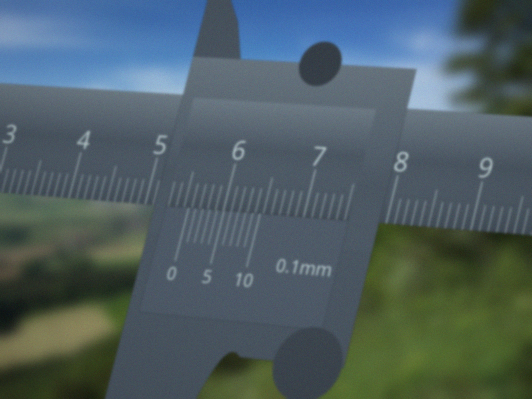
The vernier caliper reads 55.6 mm
